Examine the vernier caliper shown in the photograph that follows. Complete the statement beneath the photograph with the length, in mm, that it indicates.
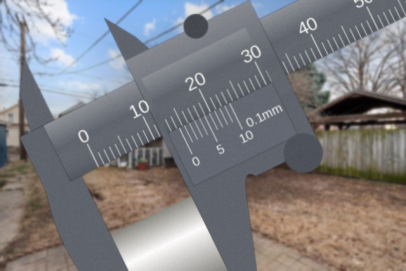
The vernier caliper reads 14.4 mm
